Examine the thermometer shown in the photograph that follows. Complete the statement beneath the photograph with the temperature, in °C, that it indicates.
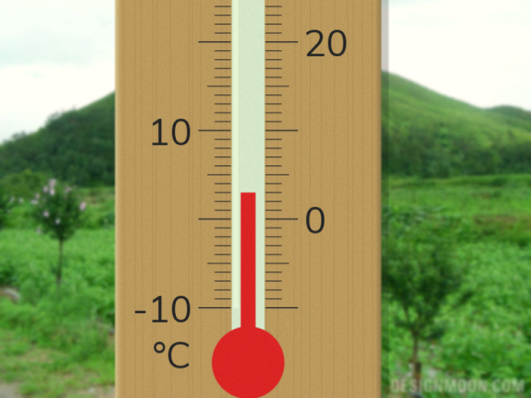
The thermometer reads 3 °C
